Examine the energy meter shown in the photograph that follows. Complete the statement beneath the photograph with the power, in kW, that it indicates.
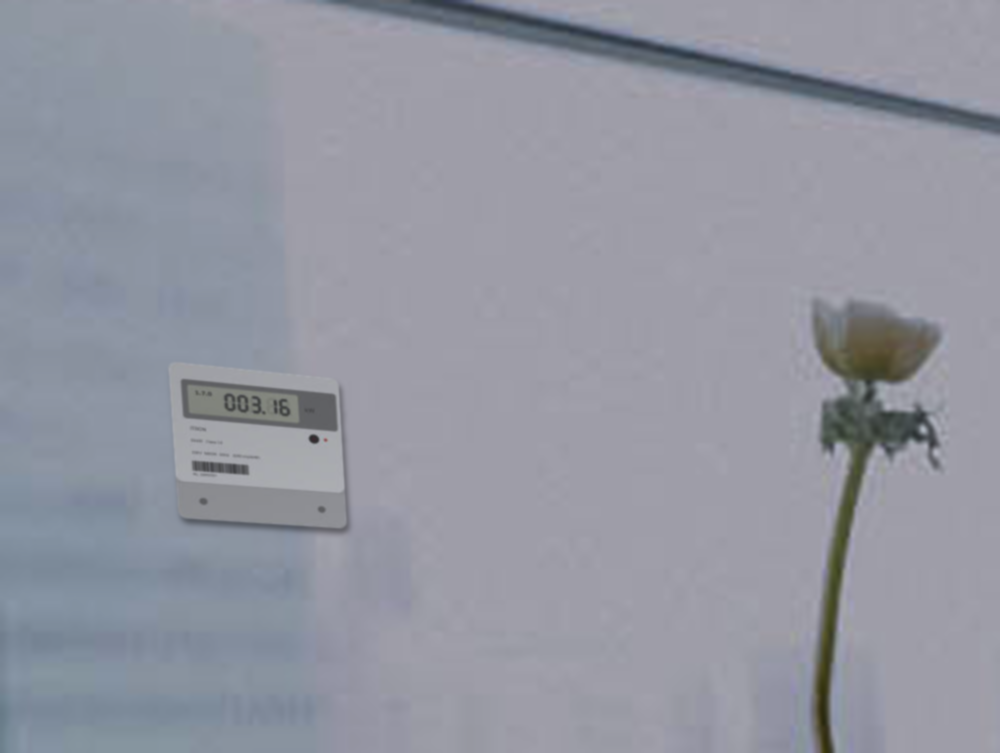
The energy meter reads 3.16 kW
